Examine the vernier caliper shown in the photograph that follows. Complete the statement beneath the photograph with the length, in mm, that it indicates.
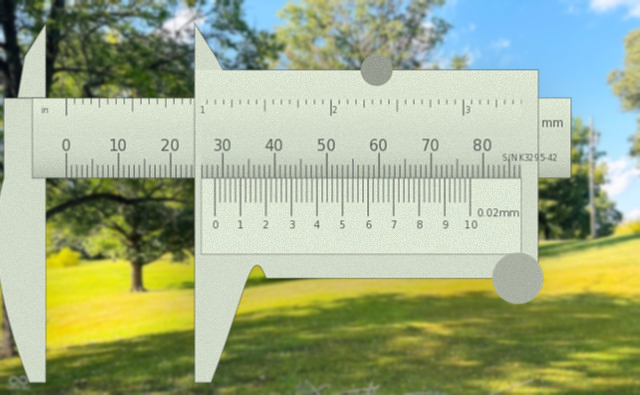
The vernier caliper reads 28.5 mm
